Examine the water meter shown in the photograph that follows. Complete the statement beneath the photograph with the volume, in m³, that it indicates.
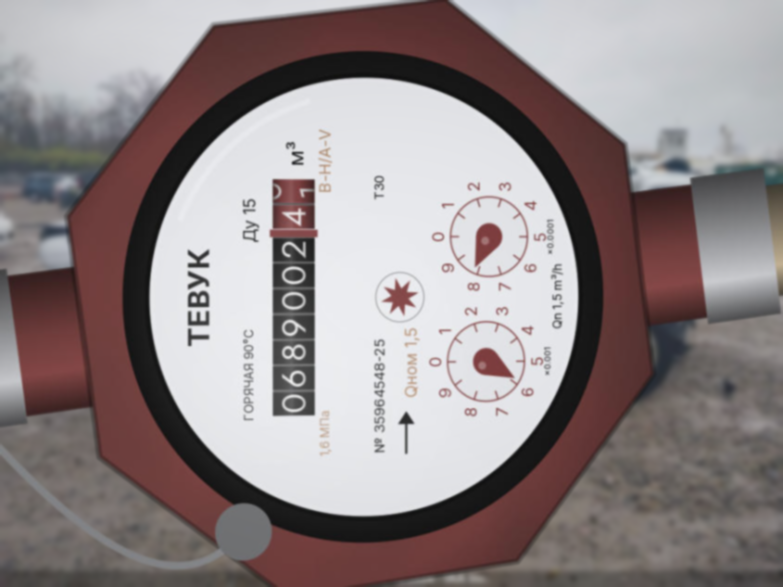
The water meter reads 689002.4058 m³
